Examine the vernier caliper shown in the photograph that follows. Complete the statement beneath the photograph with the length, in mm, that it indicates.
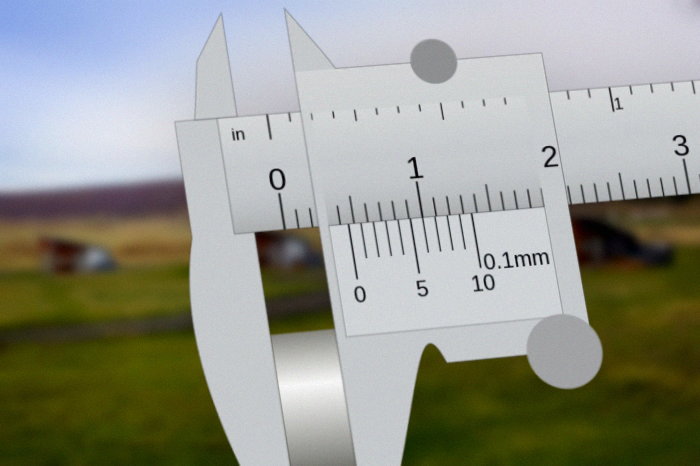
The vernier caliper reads 4.6 mm
